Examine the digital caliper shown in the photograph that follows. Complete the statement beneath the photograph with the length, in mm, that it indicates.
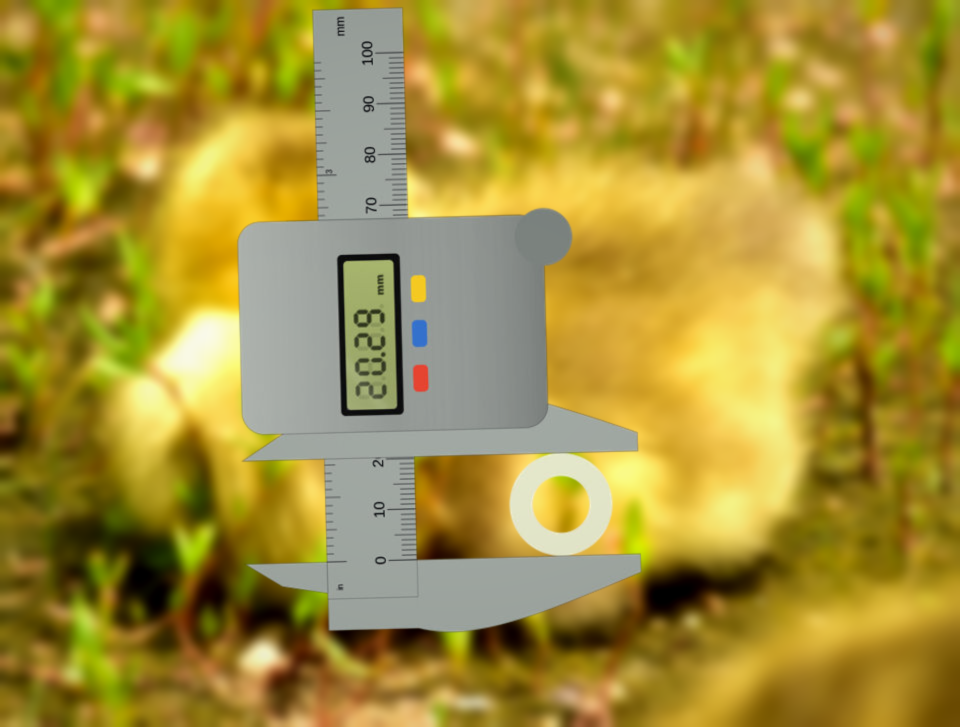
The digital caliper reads 20.29 mm
